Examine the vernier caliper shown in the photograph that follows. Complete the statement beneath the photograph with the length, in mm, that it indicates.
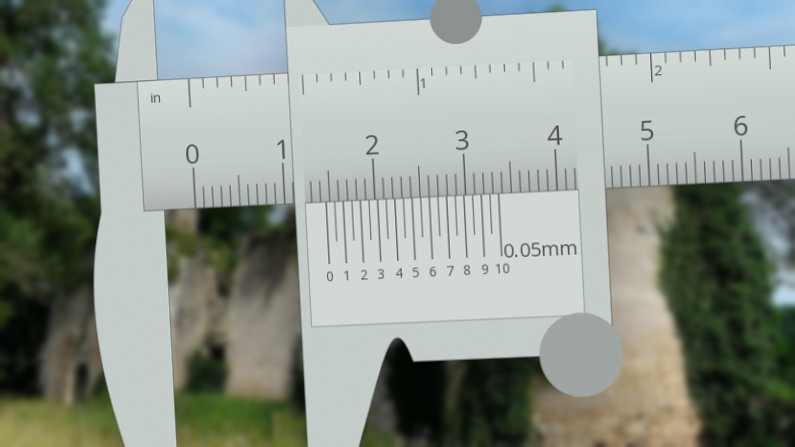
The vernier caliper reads 14.6 mm
